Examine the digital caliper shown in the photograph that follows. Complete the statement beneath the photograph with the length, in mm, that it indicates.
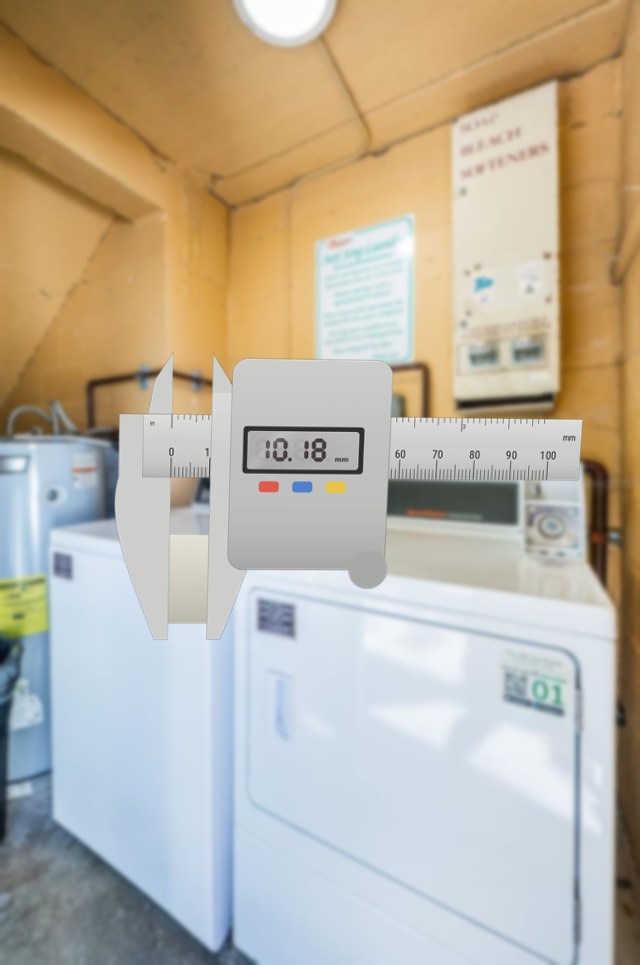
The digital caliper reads 10.18 mm
